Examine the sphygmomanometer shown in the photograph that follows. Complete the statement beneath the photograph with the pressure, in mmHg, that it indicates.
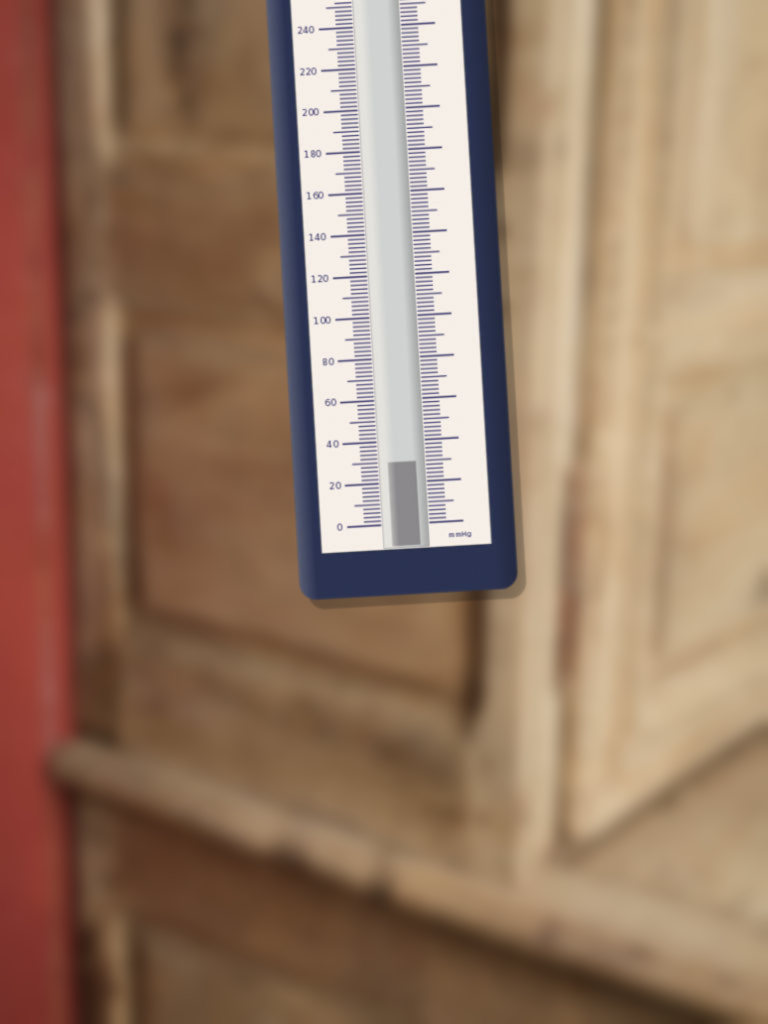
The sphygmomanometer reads 30 mmHg
